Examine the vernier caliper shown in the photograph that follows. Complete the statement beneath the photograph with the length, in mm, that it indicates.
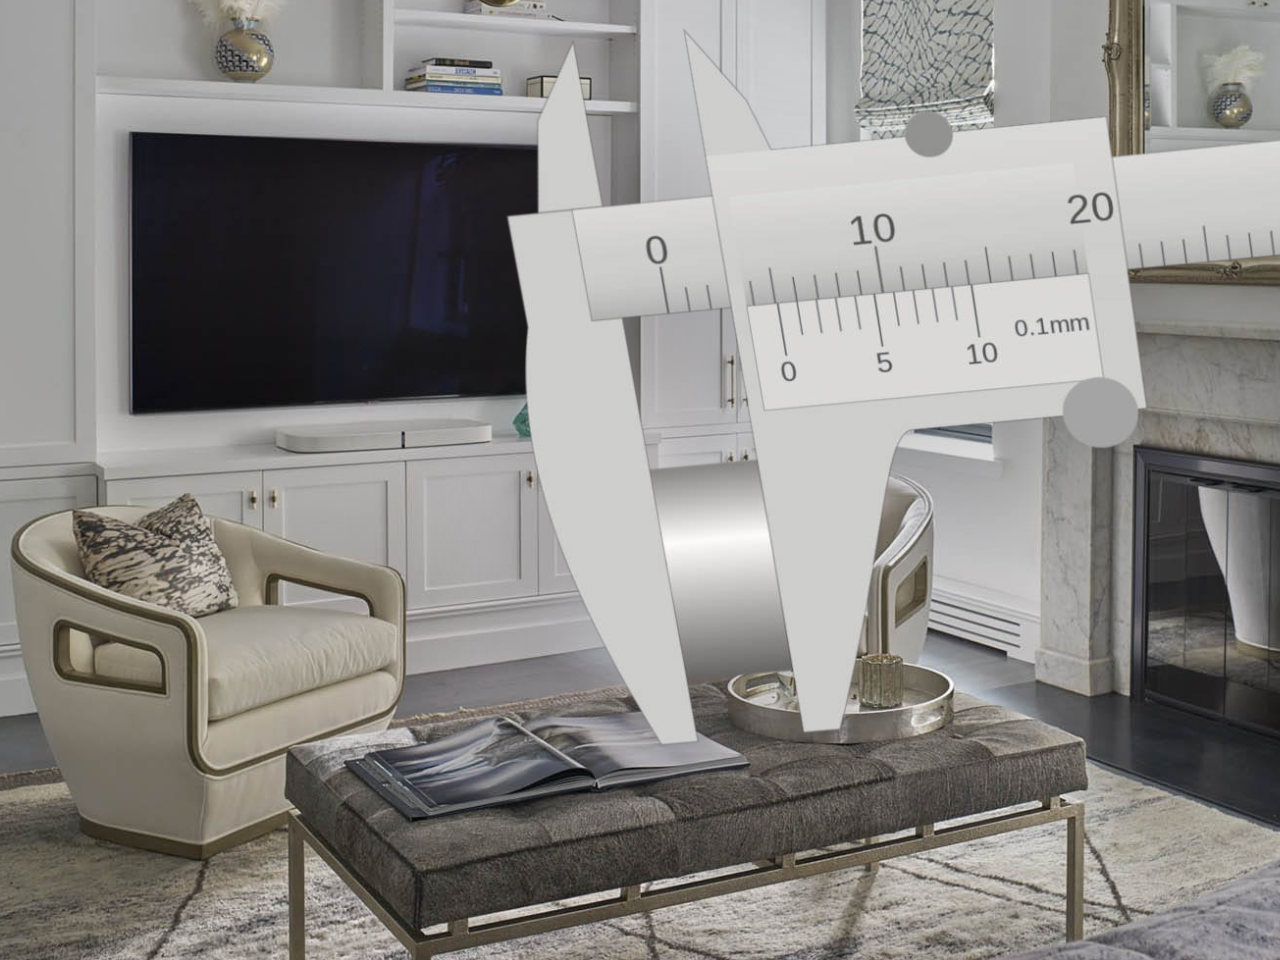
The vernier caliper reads 5.1 mm
